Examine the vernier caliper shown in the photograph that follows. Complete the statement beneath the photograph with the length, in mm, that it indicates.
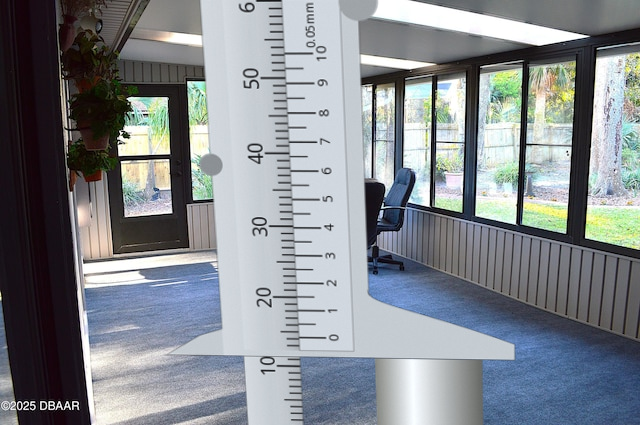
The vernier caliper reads 14.2 mm
